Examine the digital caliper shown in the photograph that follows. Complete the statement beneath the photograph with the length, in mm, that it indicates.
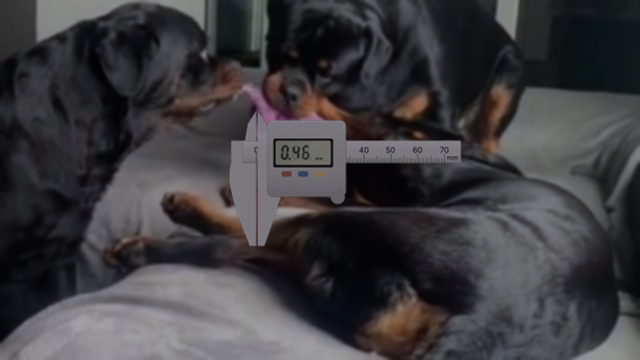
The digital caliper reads 0.46 mm
